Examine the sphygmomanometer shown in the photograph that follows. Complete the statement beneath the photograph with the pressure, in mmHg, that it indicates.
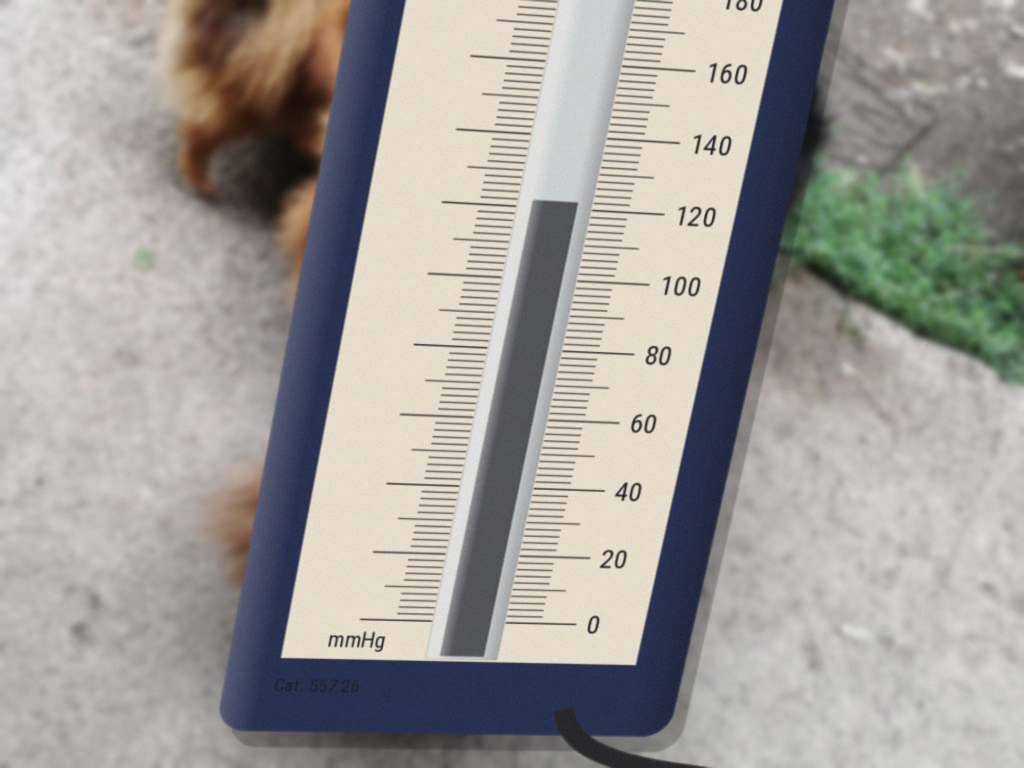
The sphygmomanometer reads 122 mmHg
